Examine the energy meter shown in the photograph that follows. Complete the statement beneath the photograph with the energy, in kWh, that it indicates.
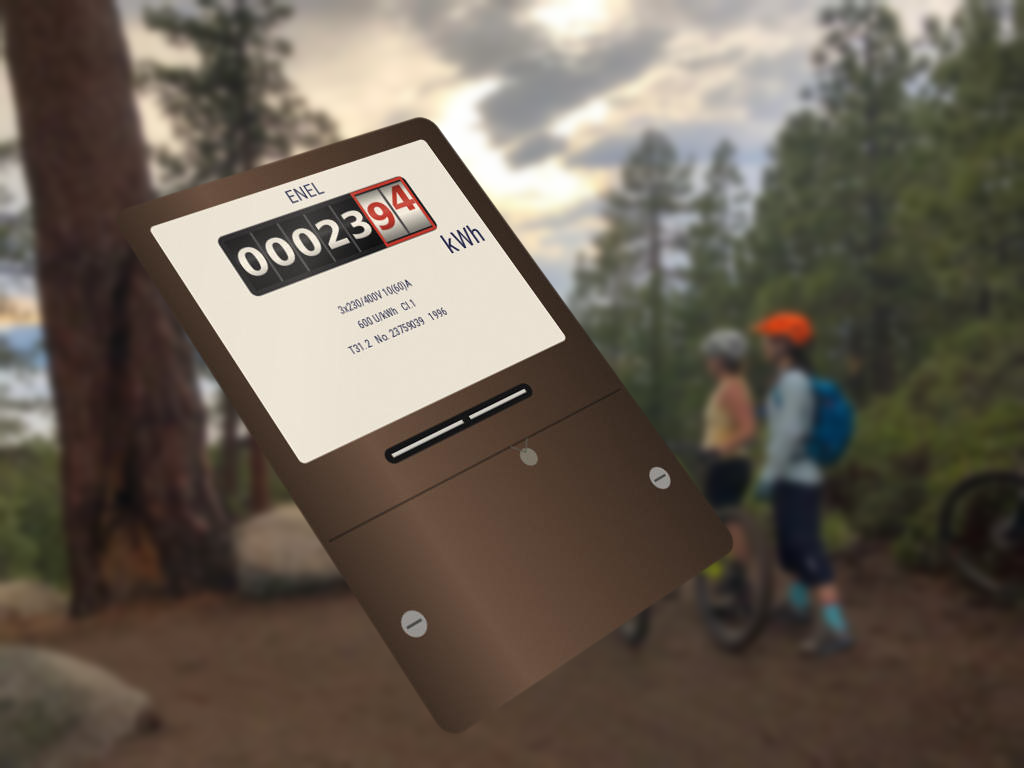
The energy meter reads 23.94 kWh
